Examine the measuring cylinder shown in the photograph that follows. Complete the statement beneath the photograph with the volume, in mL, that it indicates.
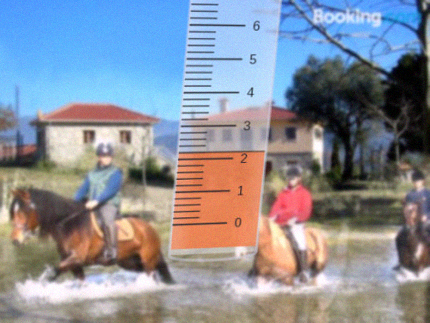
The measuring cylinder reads 2.2 mL
